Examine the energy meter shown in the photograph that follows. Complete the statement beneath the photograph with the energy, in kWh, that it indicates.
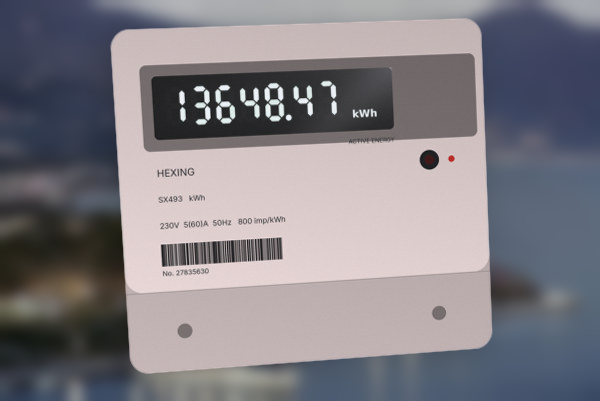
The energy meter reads 13648.47 kWh
